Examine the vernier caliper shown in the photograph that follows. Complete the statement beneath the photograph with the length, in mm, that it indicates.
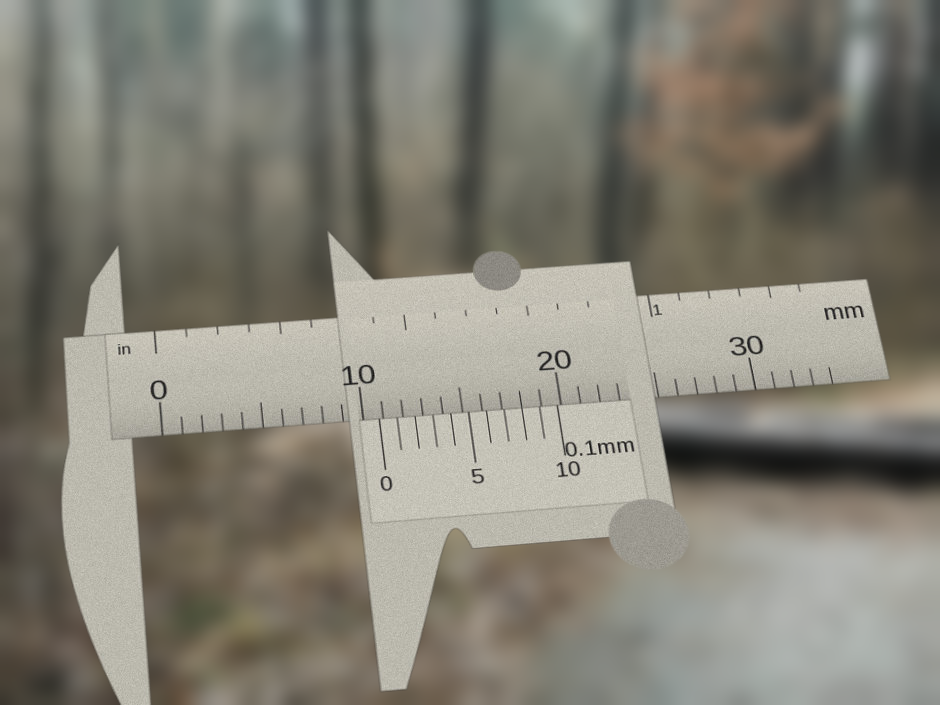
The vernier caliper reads 10.8 mm
